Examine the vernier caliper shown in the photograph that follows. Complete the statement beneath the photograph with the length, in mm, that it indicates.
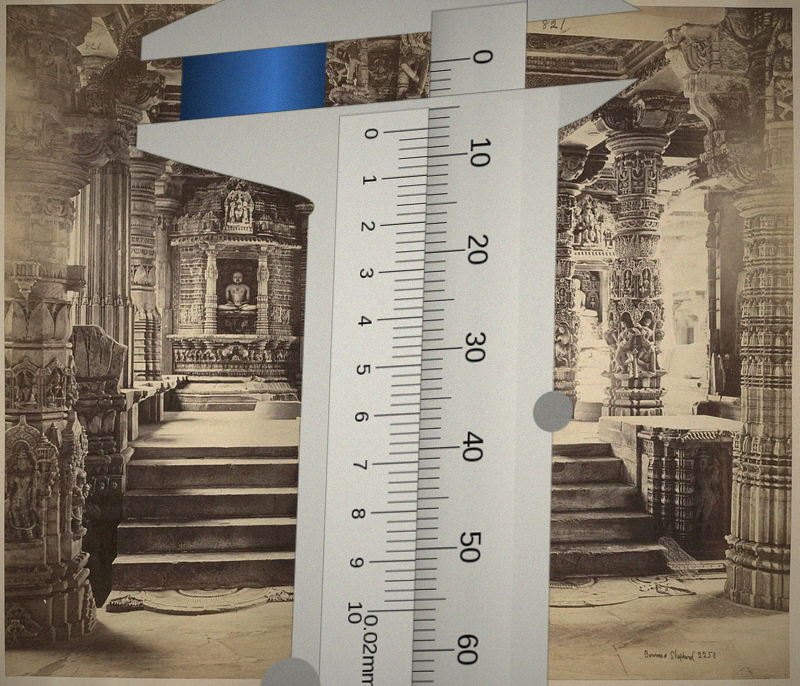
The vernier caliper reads 7.0 mm
